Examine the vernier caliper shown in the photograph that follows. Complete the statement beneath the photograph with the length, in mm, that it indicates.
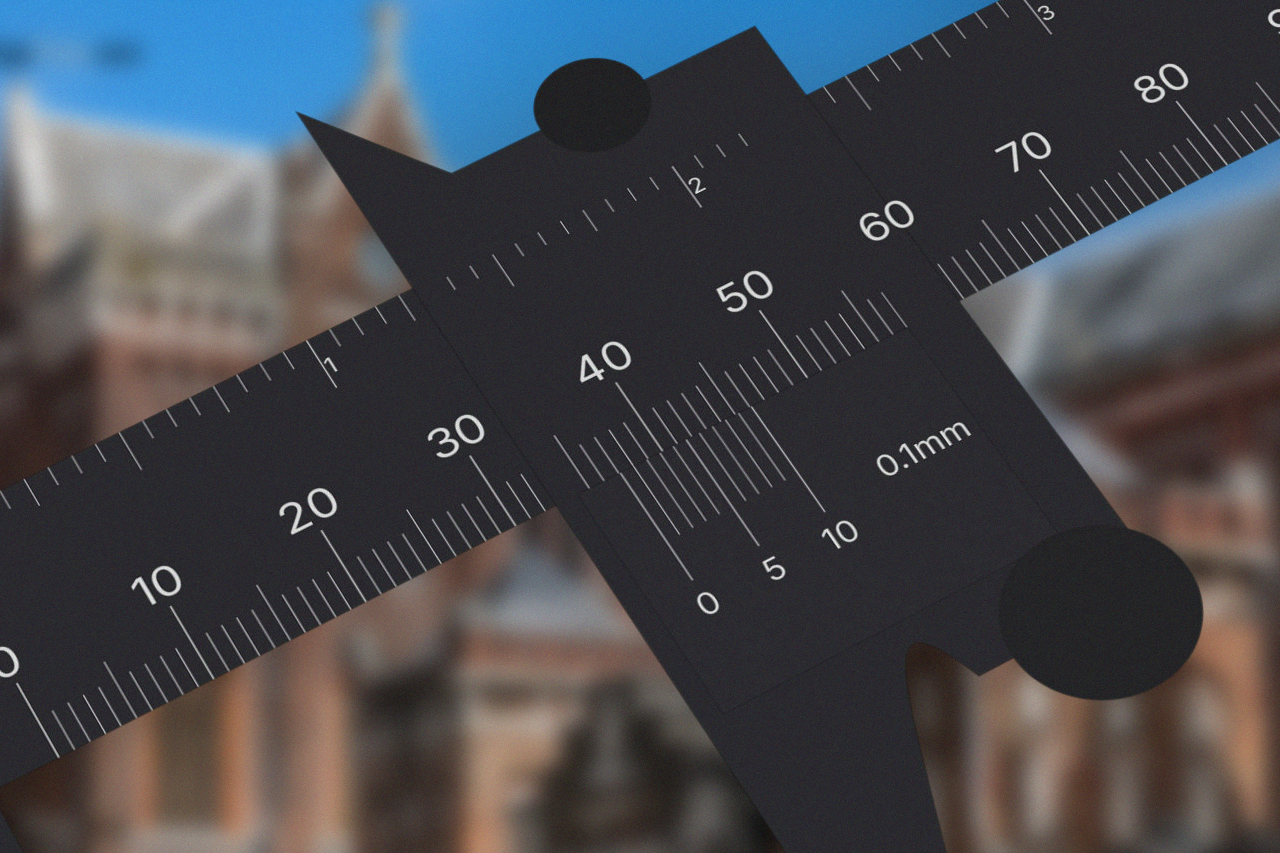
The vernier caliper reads 37.1 mm
